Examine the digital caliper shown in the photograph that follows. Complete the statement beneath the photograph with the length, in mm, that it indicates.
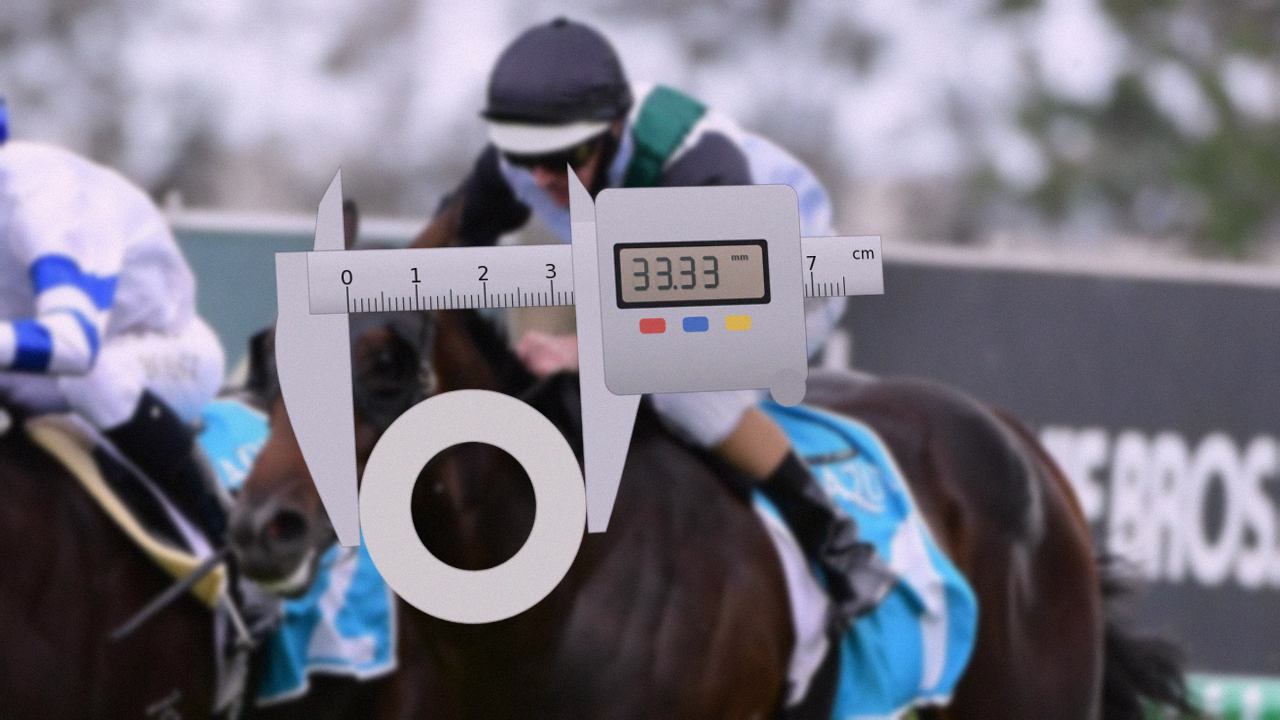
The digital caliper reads 33.33 mm
